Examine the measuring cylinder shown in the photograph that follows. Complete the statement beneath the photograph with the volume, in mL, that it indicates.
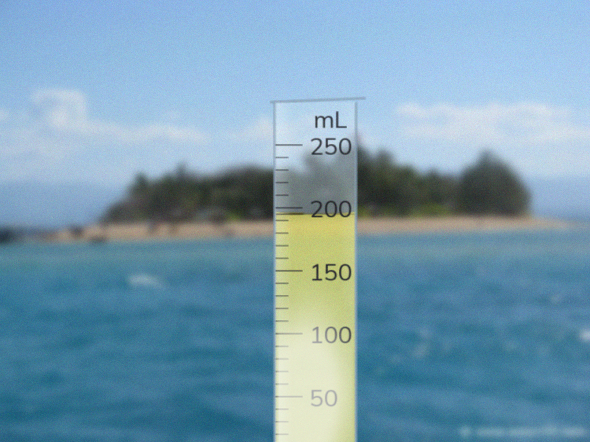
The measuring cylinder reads 195 mL
